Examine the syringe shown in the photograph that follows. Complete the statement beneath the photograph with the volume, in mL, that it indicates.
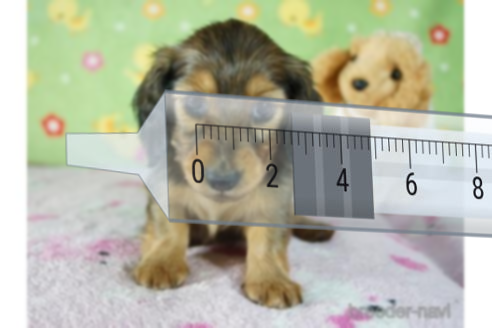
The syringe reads 2.6 mL
